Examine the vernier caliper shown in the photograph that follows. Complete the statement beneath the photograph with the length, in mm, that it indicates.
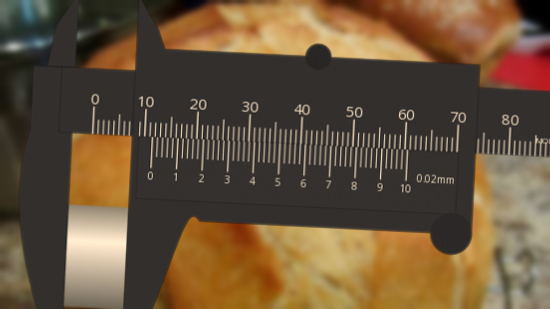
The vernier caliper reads 11.5 mm
